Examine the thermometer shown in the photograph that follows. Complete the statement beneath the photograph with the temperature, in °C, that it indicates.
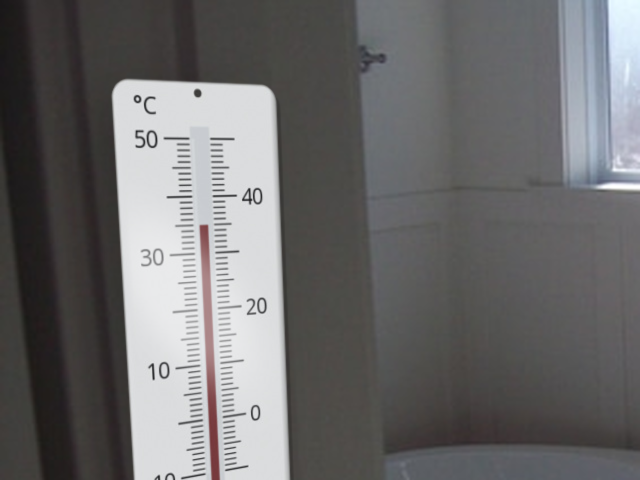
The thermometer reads 35 °C
